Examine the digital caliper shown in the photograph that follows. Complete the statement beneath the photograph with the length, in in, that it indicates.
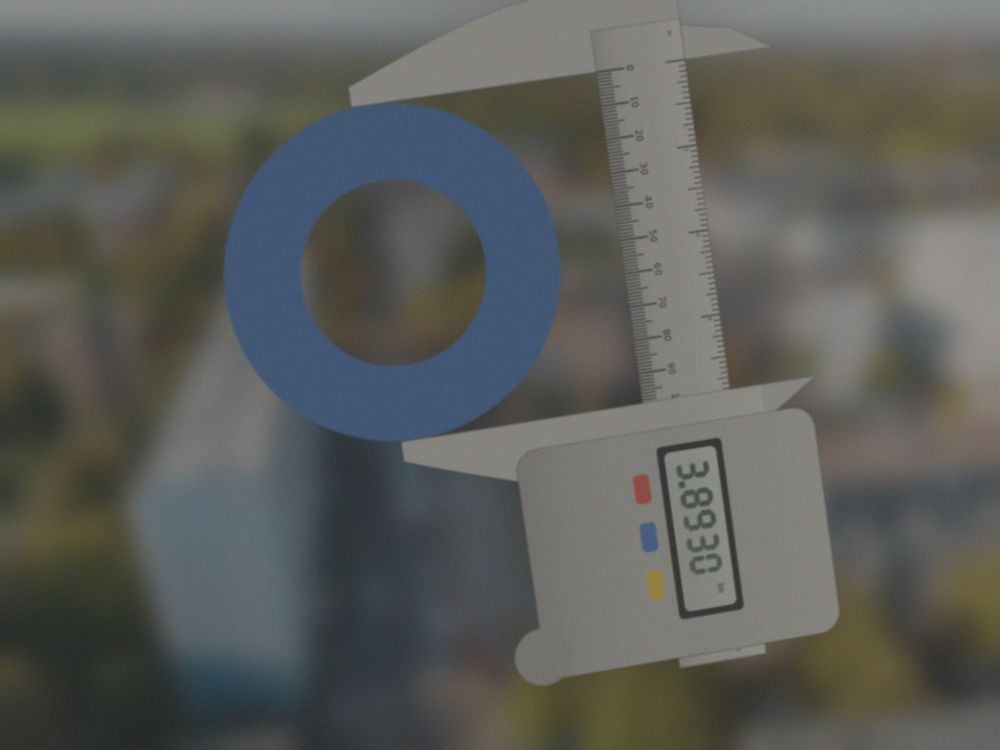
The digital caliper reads 3.8930 in
